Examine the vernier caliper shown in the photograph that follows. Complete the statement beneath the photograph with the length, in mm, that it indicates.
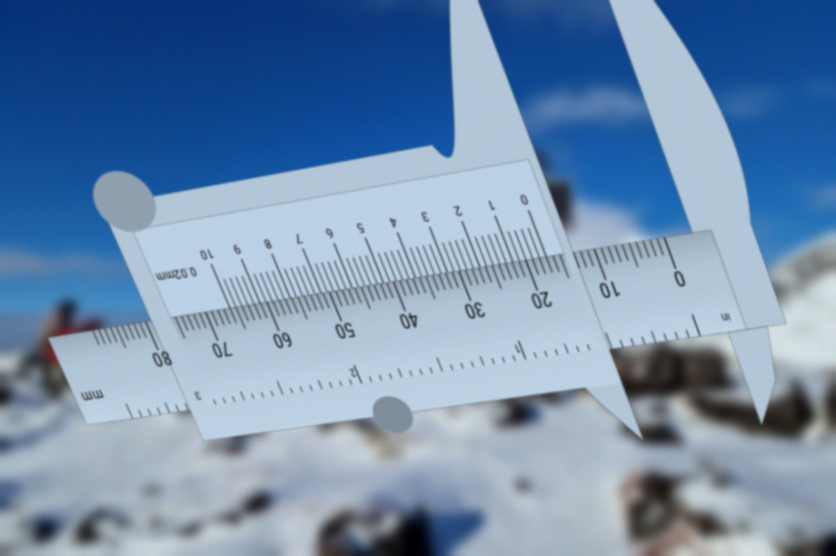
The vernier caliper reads 17.0 mm
